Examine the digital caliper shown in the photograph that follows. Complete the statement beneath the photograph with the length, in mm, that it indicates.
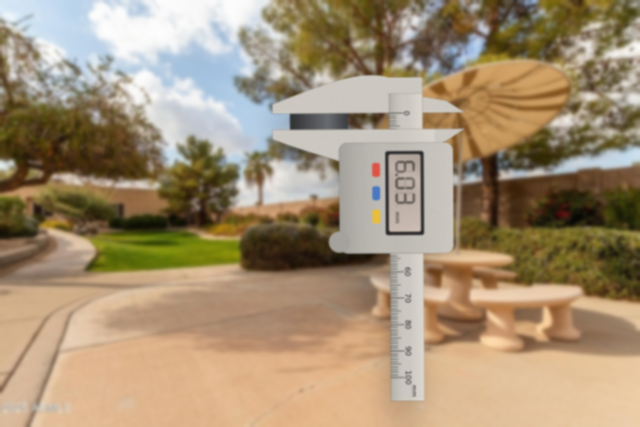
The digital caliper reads 6.03 mm
